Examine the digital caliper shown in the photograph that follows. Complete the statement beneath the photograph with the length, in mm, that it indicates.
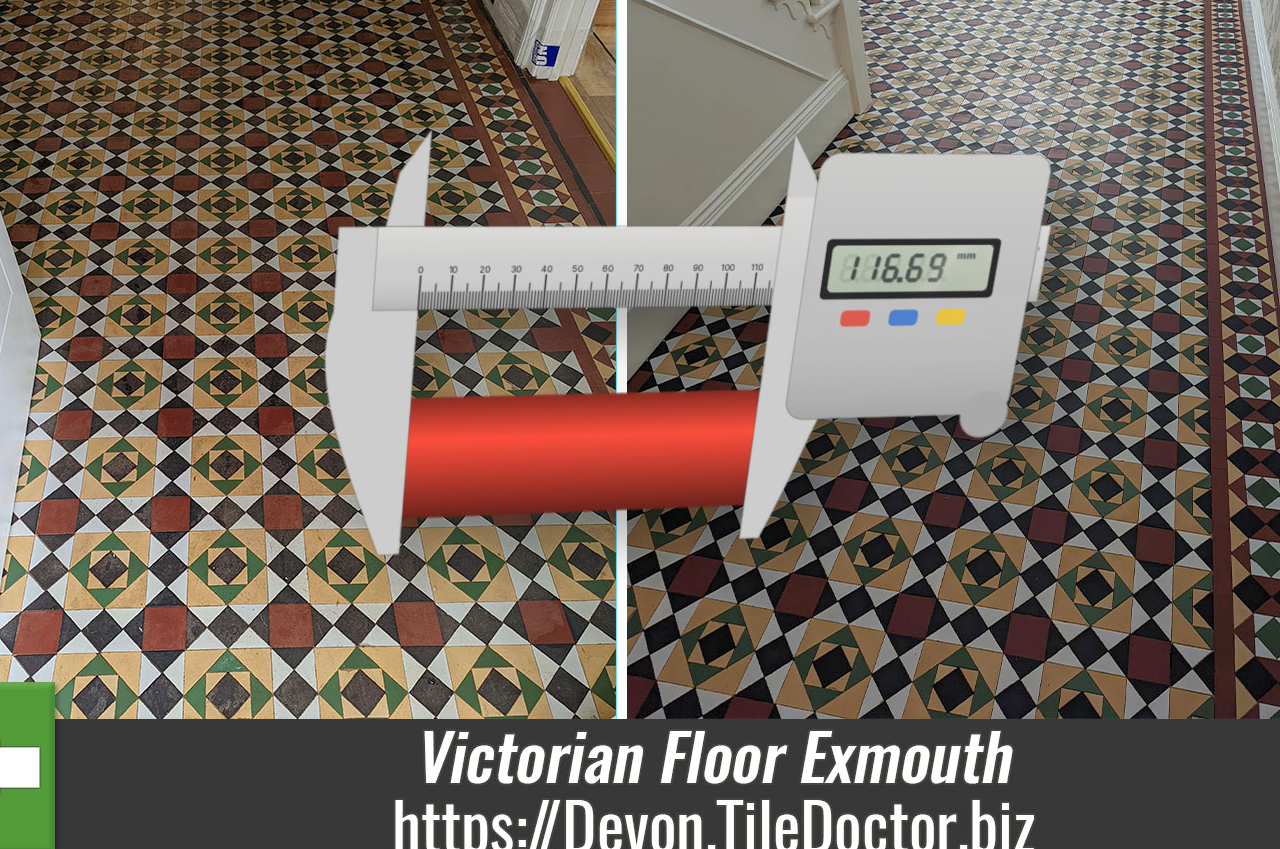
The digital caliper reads 116.69 mm
